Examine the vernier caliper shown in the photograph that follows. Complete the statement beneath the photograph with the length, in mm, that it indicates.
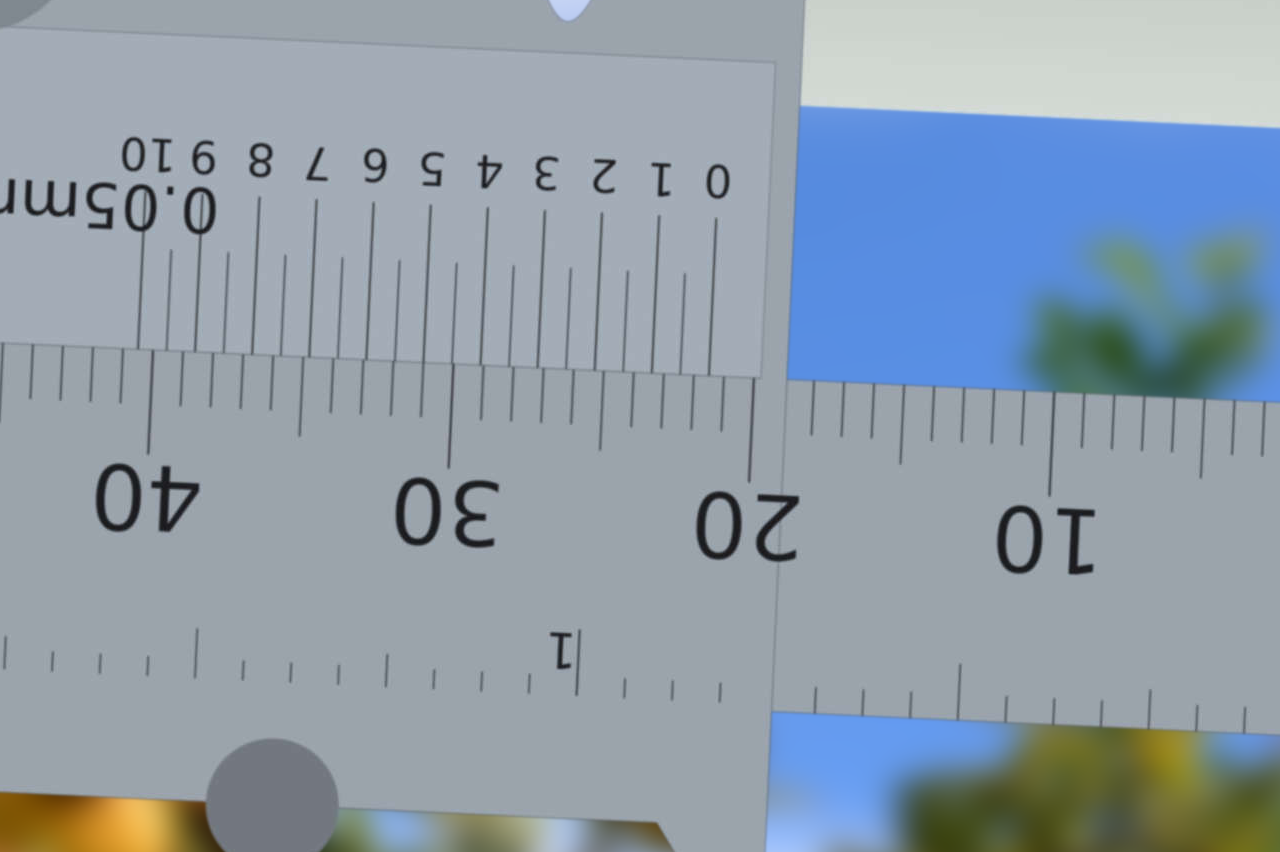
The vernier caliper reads 21.5 mm
